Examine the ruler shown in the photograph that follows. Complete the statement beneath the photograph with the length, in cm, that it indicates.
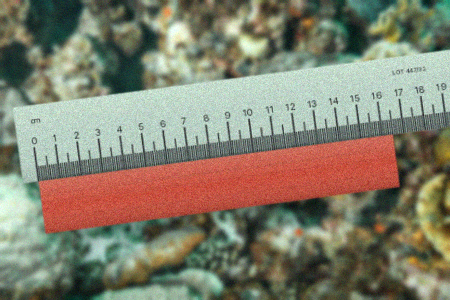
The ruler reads 16.5 cm
